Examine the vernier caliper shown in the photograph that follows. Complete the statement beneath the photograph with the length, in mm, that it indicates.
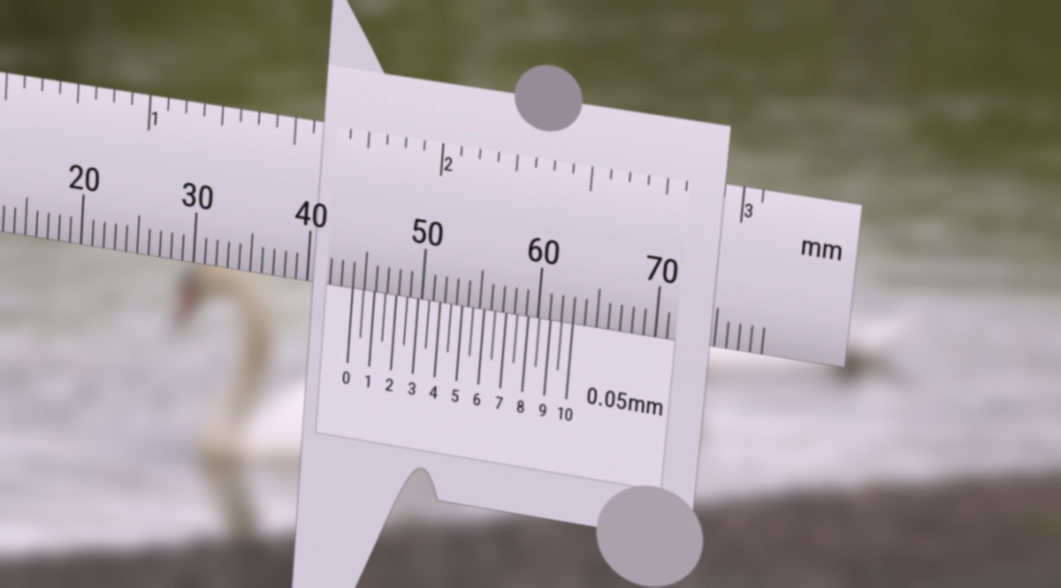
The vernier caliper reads 44.0 mm
